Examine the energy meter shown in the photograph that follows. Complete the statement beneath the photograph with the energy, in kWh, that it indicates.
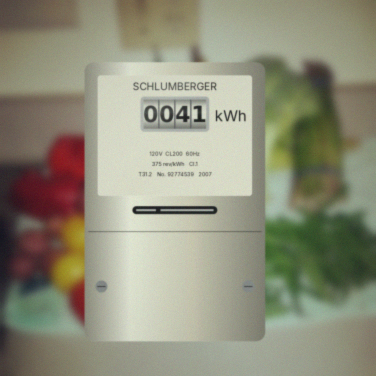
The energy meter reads 41 kWh
